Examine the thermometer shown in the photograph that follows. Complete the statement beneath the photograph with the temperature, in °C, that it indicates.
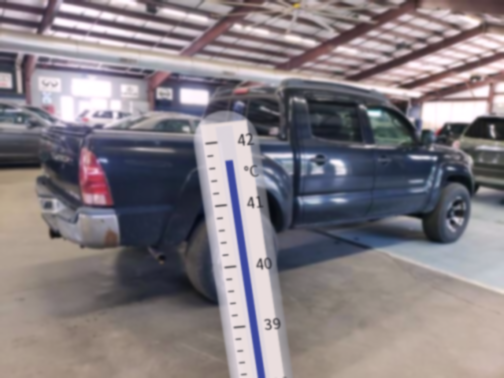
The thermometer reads 41.7 °C
